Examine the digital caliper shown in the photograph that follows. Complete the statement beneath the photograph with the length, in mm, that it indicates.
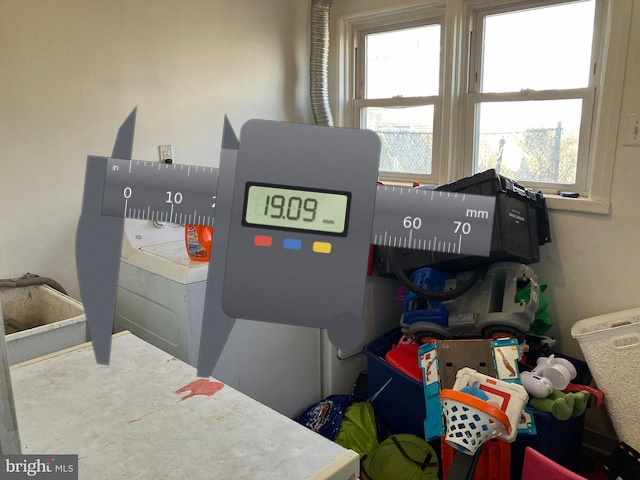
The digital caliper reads 19.09 mm
